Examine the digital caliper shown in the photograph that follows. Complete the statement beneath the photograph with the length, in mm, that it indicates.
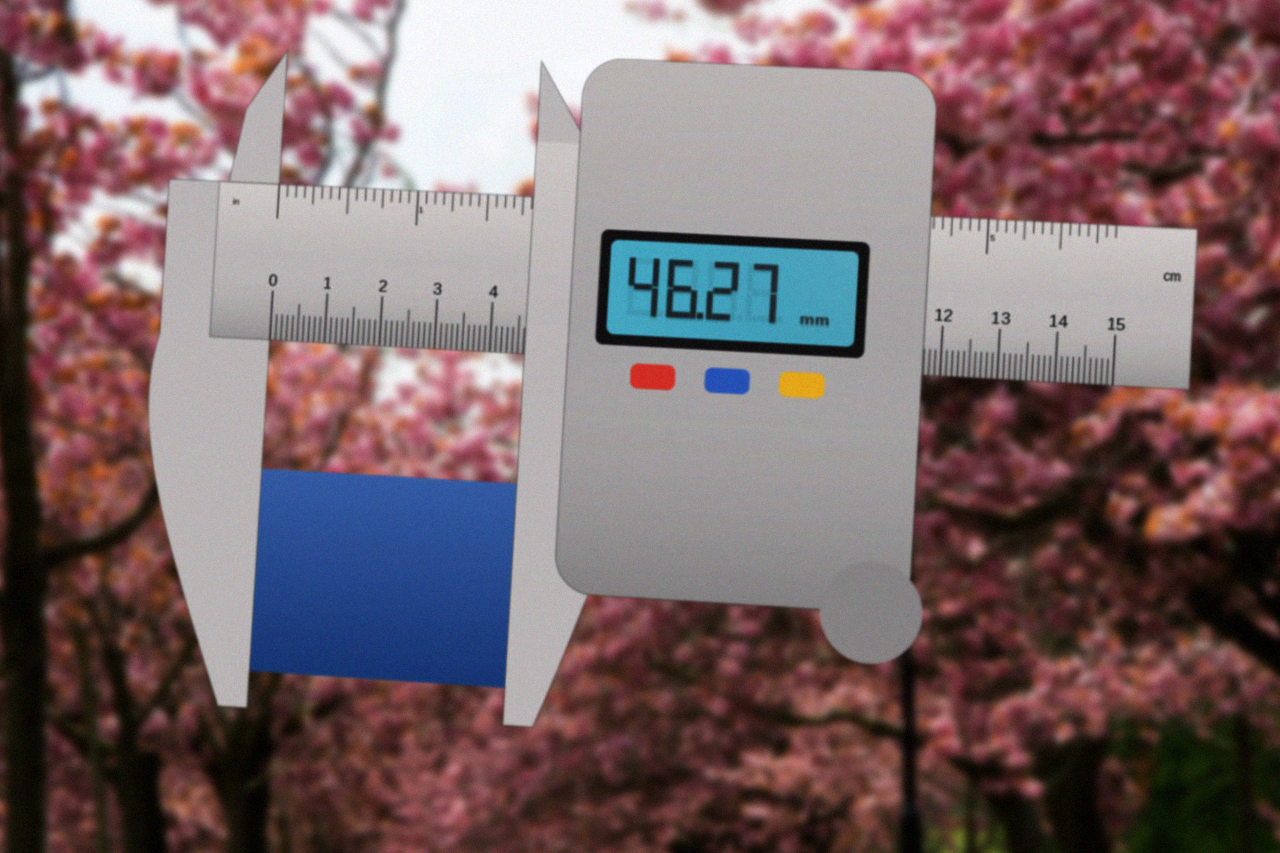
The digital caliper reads 46.27 mm
